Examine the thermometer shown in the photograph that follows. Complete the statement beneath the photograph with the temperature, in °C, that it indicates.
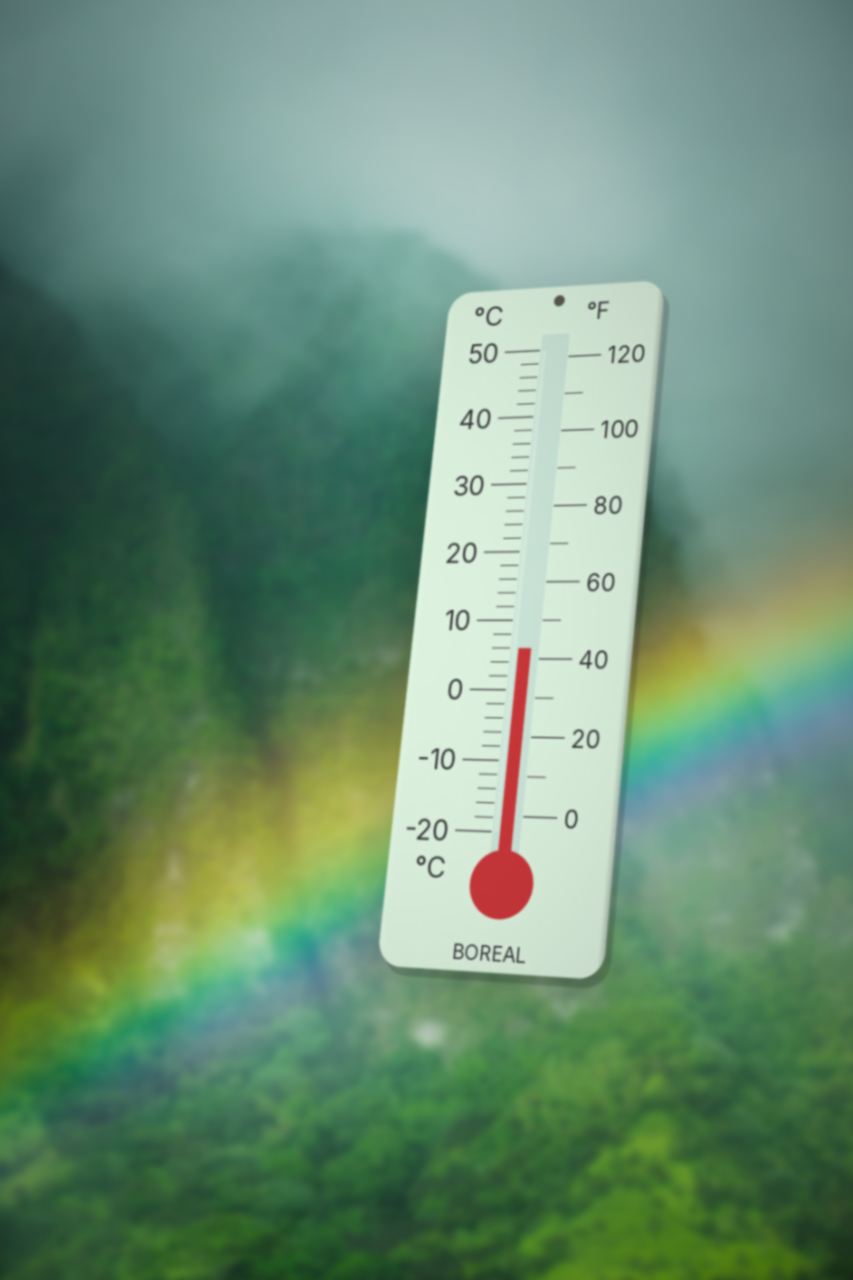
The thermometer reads 6 °C
